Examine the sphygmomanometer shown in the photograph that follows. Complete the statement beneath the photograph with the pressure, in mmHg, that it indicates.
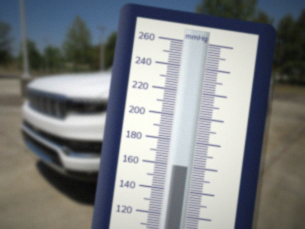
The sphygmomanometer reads 160 mmHg
